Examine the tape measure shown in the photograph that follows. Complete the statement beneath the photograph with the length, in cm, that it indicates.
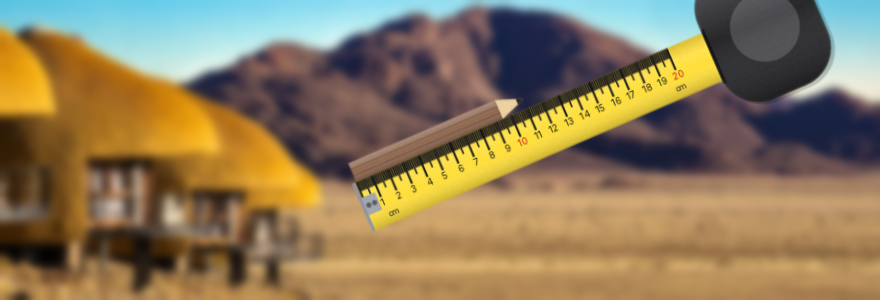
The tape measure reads 11 cm
